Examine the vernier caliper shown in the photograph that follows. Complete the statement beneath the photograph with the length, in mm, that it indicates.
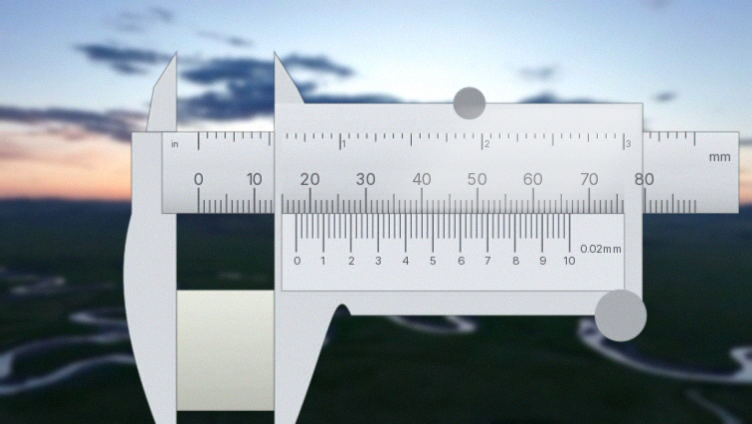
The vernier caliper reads 17.5 mm
